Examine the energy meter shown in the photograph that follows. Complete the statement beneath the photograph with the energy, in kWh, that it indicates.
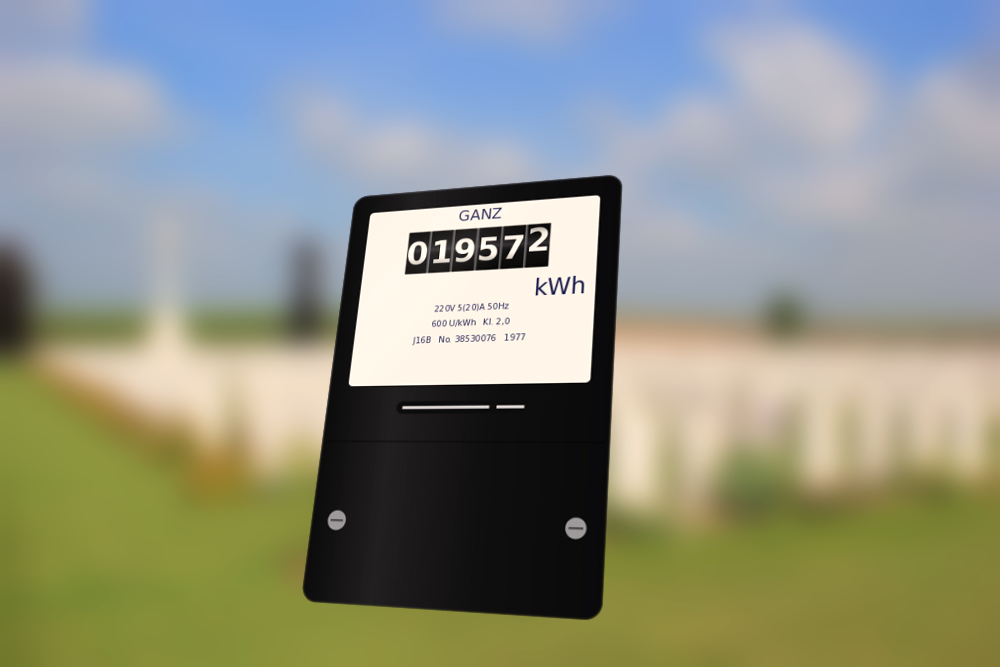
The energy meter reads 19572 kWh
